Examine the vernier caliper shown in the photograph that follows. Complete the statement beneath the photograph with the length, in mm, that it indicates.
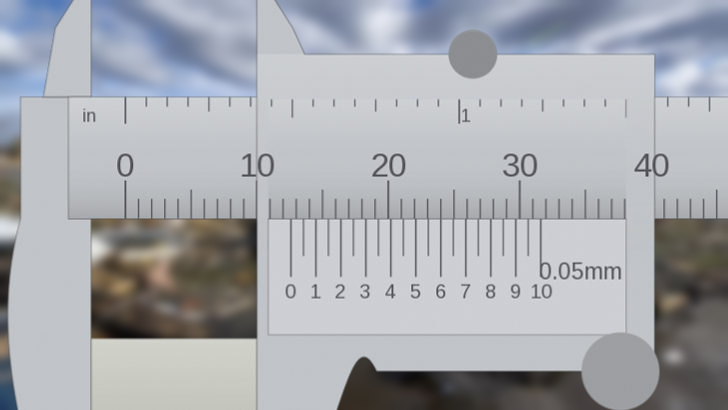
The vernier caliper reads 12.6 mm
